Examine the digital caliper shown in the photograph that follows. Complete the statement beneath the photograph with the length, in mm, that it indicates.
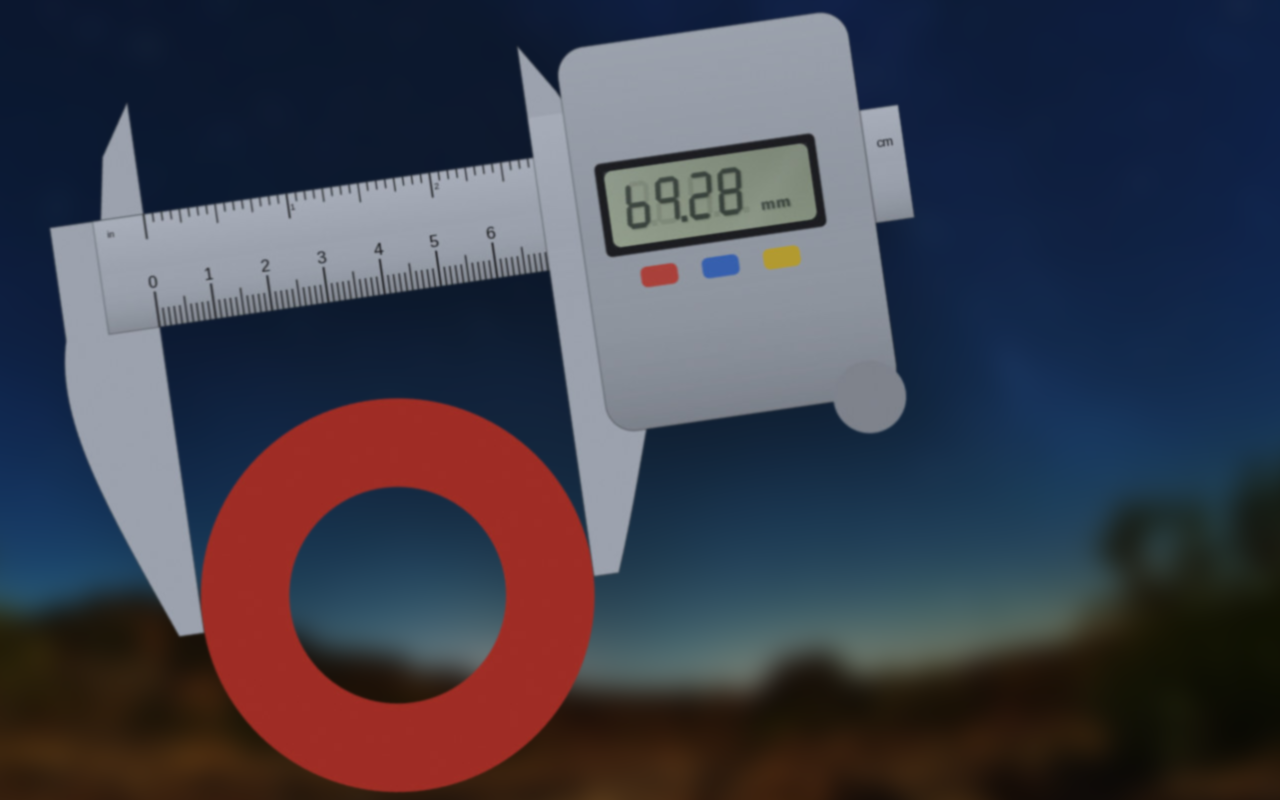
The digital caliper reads 69.28 mm
